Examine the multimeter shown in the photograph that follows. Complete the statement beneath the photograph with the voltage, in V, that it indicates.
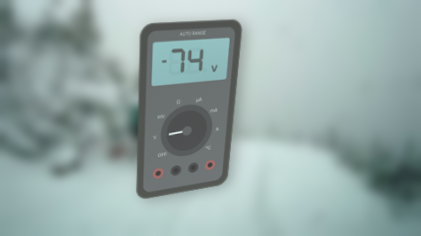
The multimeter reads -74 V
